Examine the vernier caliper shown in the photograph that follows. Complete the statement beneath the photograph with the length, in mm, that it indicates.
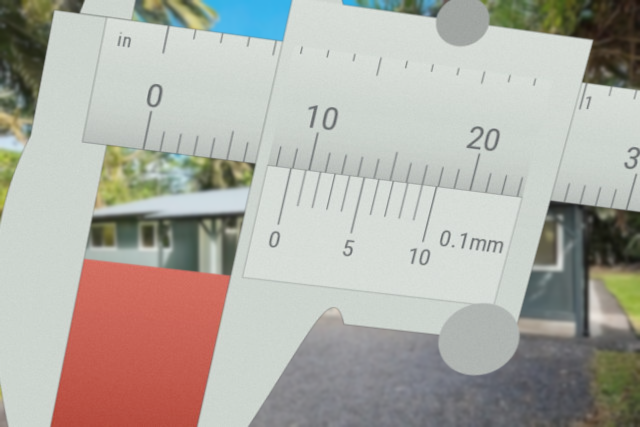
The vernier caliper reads 8.9 mm
